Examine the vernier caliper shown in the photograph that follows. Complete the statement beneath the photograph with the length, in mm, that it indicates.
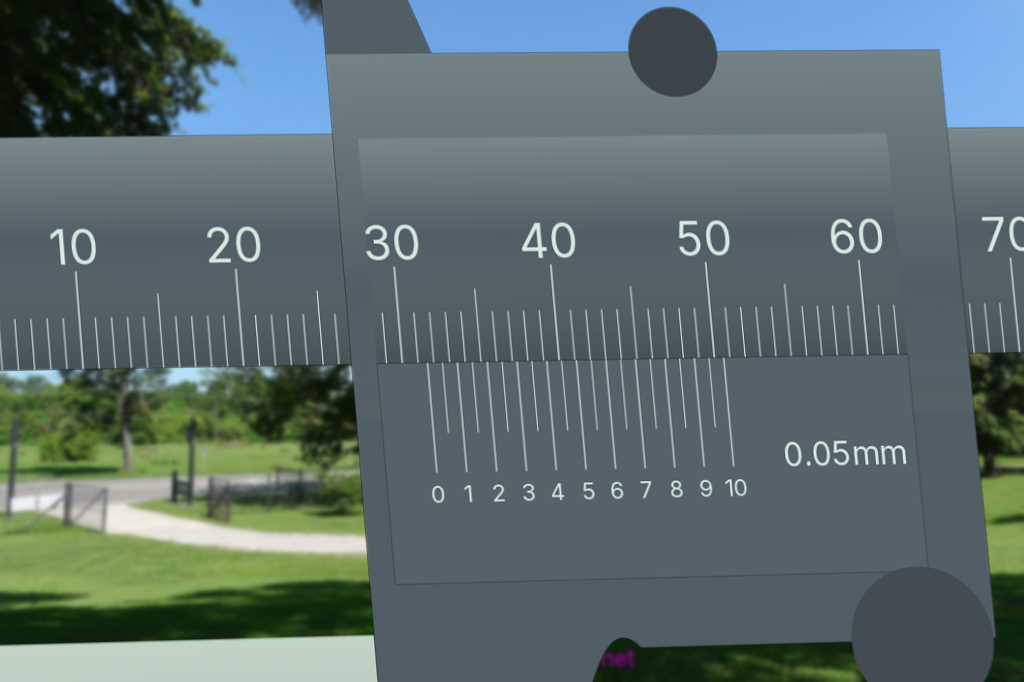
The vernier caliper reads 31.6 mm
